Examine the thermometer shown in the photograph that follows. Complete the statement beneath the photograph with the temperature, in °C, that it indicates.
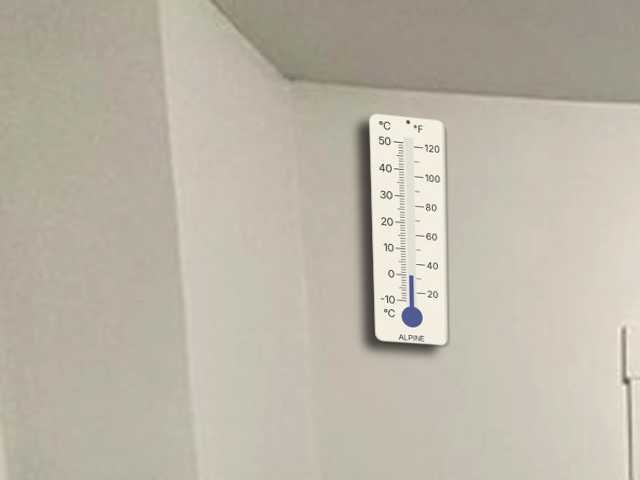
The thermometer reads 0 °C
